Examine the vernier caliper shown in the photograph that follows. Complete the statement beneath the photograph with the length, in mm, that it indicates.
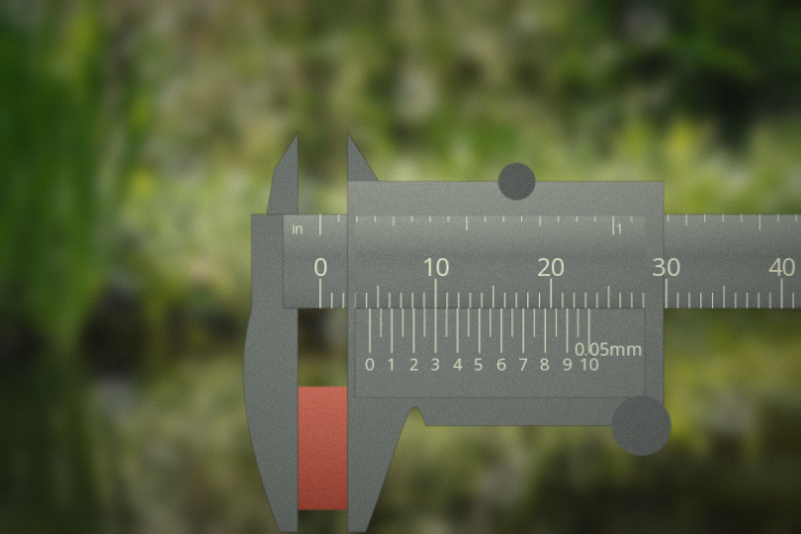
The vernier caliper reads 4.3 mm
